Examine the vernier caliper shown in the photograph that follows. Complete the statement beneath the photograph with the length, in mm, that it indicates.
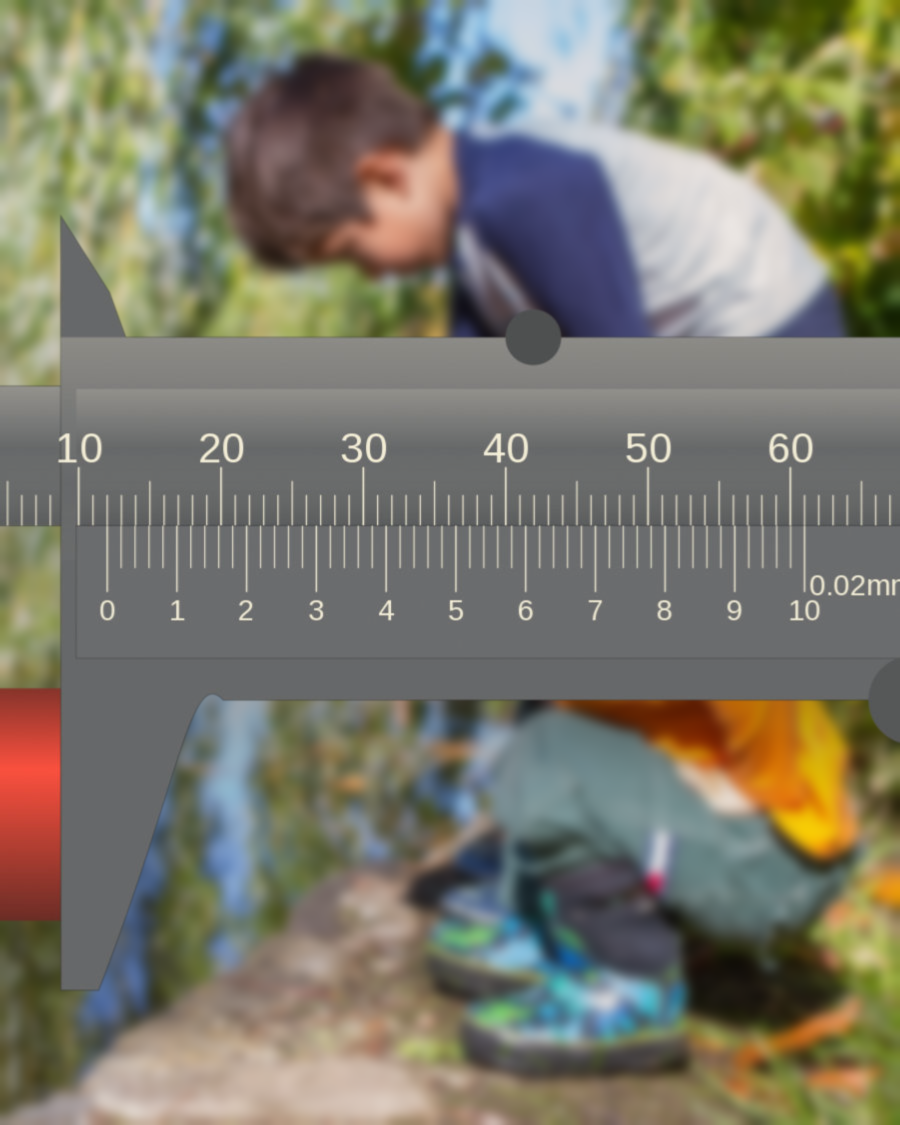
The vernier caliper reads 12.0 mm
